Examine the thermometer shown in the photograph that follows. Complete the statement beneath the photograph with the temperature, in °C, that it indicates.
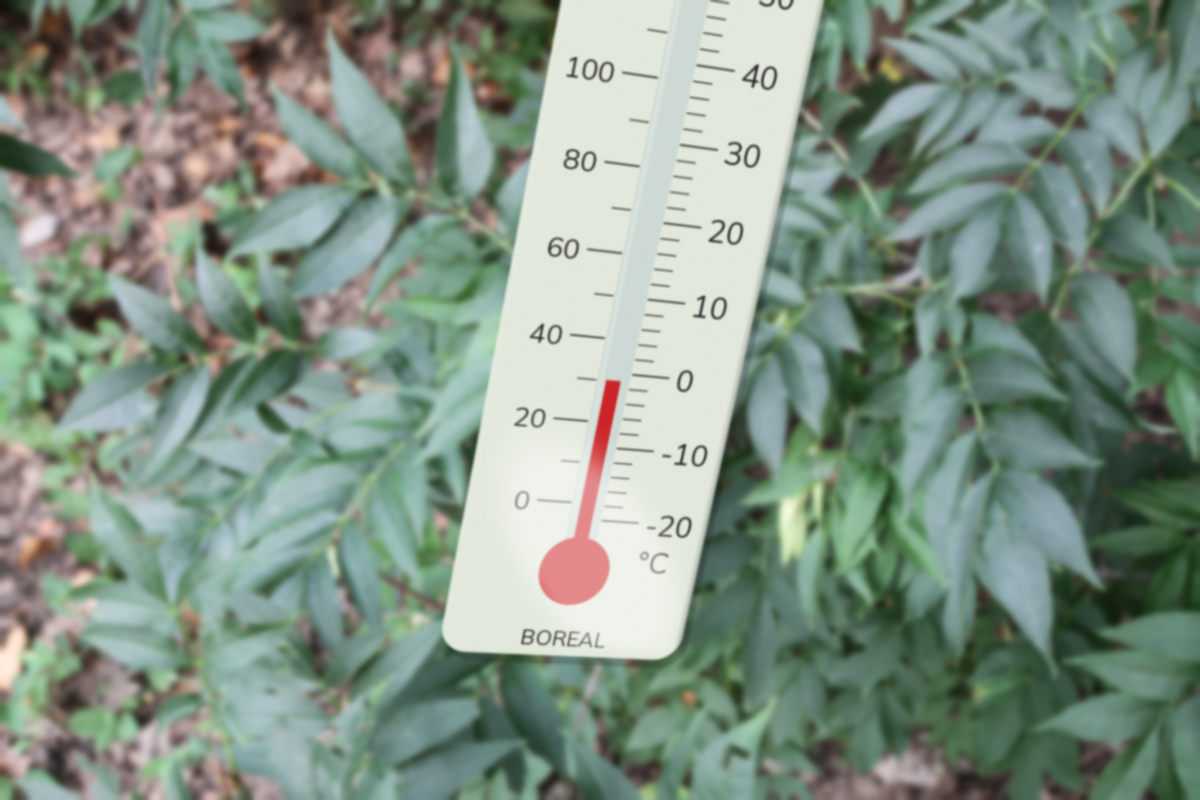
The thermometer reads -1 °C
